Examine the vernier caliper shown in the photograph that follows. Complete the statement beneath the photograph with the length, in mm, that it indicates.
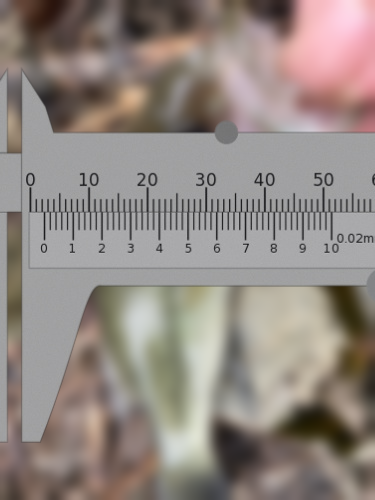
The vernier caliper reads 2.4 mm
